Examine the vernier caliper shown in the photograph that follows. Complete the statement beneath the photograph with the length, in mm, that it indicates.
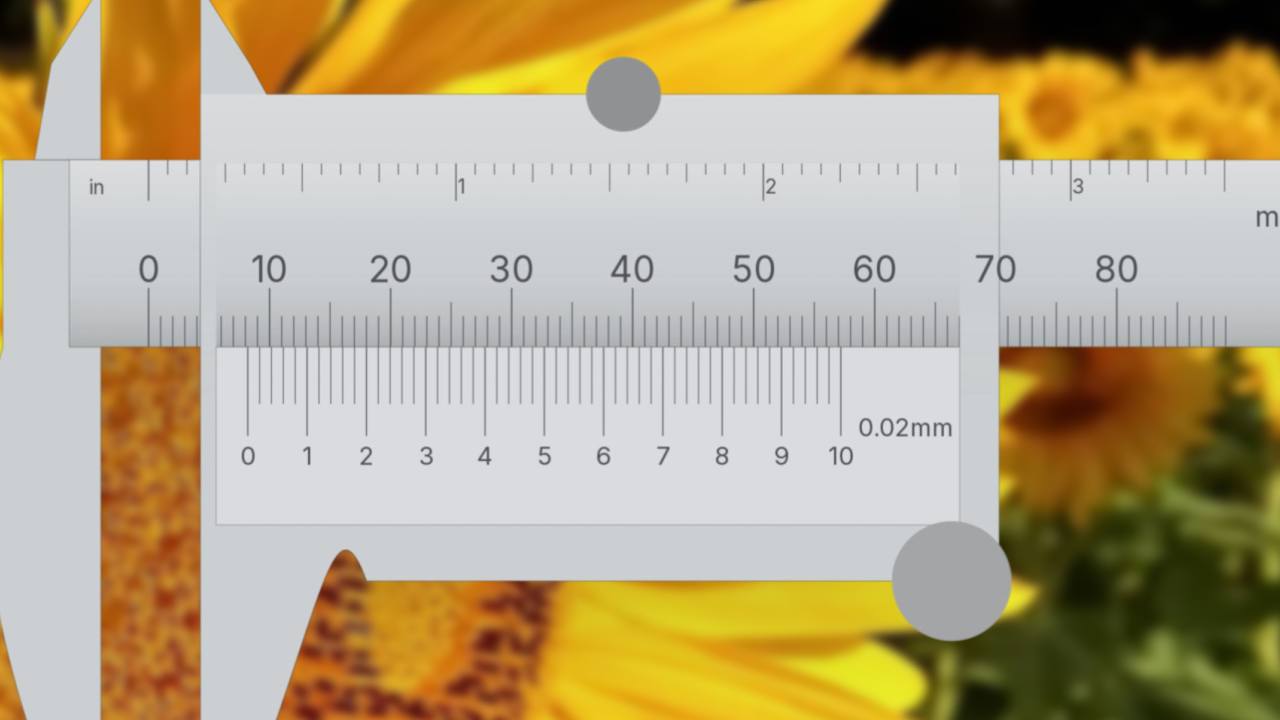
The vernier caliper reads 8.2 mm
